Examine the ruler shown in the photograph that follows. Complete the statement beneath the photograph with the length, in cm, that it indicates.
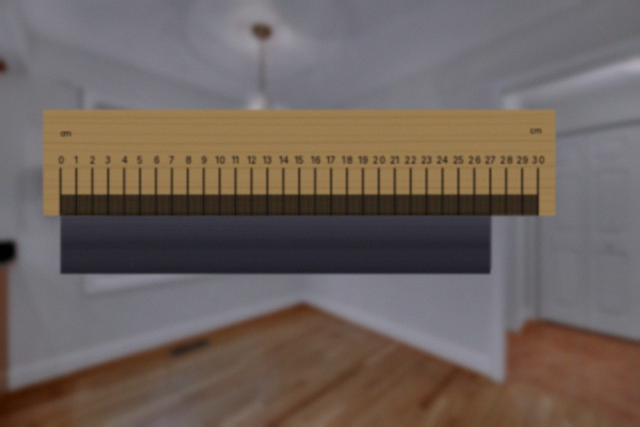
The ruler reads 27 cm
